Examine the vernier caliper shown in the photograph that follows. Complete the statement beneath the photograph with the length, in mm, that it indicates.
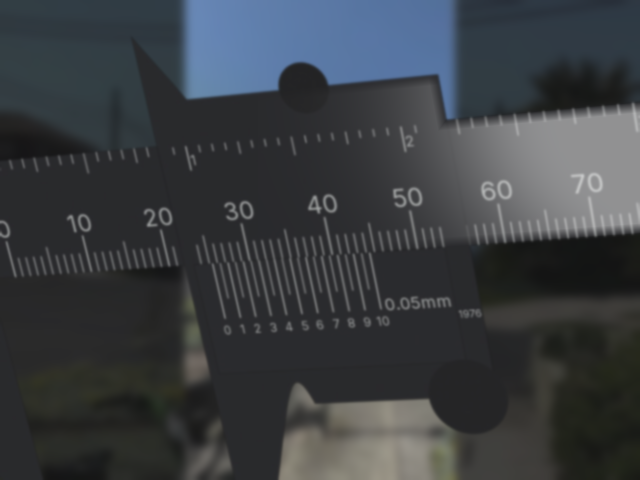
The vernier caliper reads 25.4 mm
